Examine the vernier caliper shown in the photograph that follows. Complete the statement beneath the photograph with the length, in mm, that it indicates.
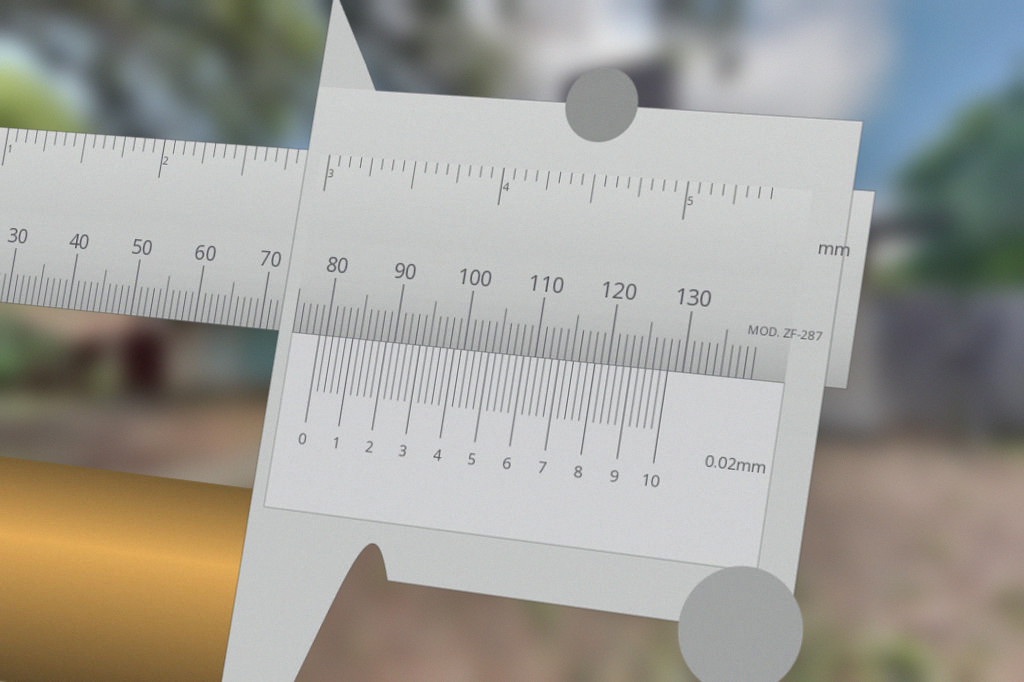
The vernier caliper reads 79.0 mm
